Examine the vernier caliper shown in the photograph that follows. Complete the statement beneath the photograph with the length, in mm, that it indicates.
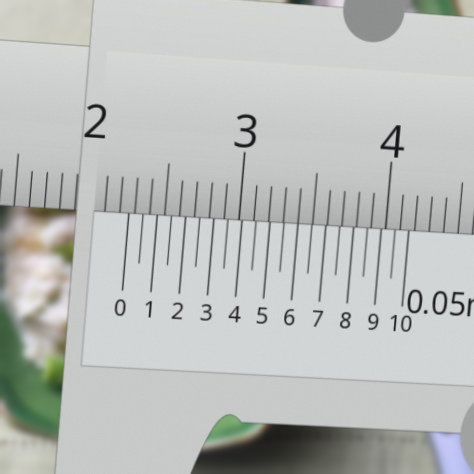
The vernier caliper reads 22.6 mm
